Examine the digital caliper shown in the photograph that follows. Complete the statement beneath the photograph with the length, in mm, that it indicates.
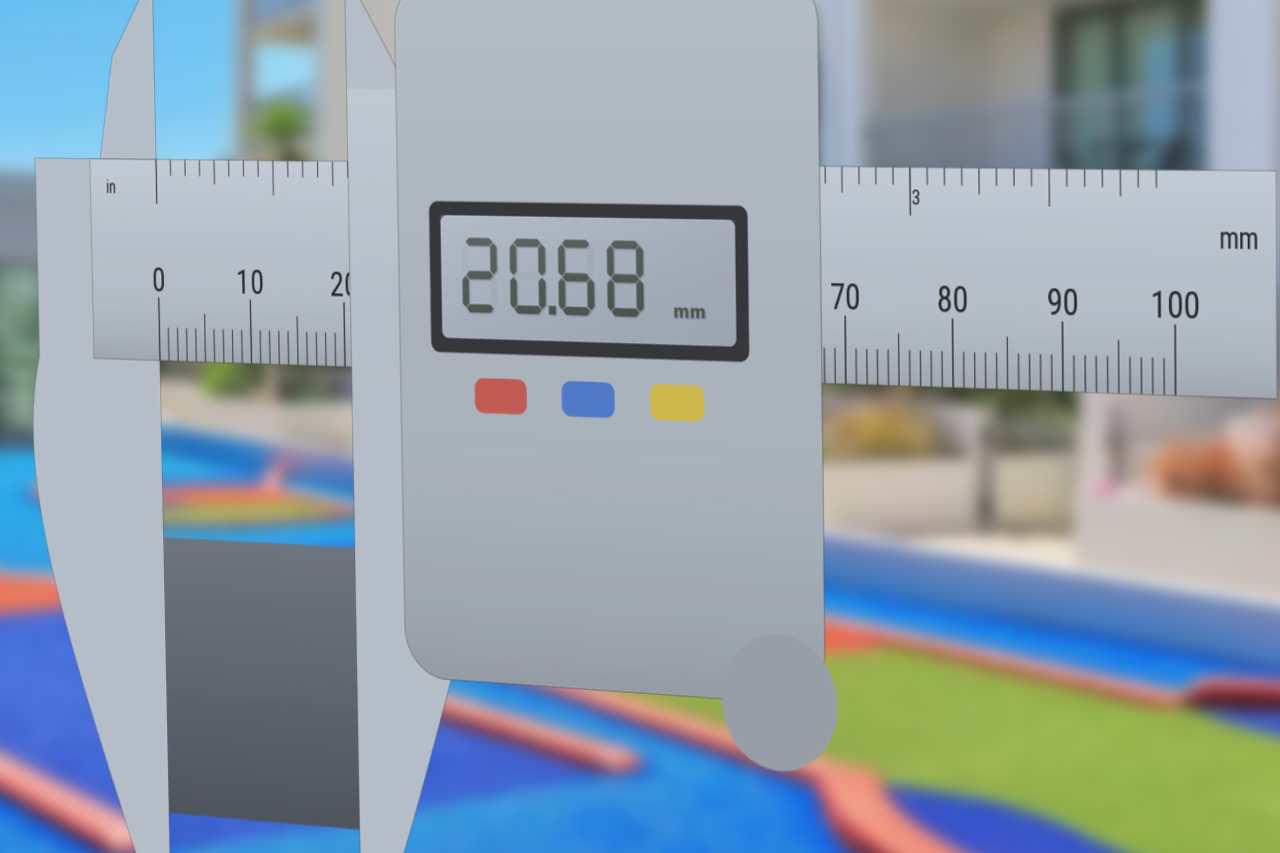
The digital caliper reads 20.68 mm
